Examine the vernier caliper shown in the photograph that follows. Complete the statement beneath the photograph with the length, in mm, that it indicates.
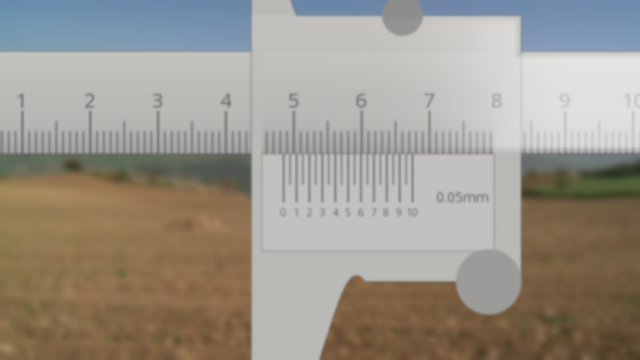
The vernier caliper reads 48.5 mm
